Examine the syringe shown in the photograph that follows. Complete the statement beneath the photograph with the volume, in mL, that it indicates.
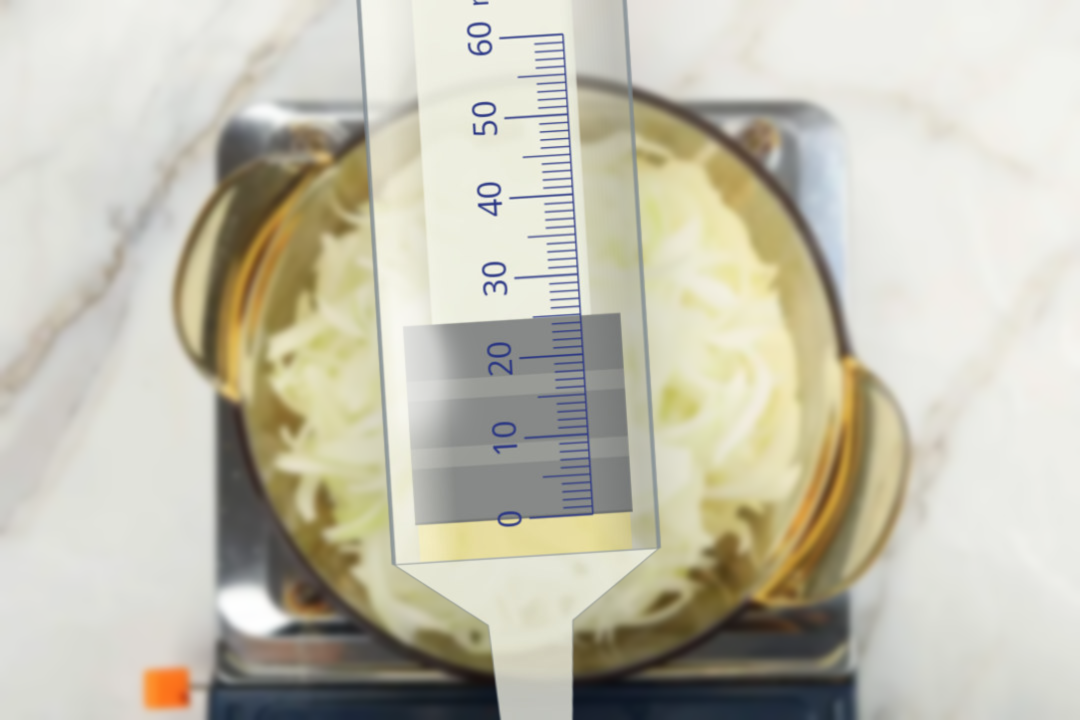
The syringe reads 0 mL
